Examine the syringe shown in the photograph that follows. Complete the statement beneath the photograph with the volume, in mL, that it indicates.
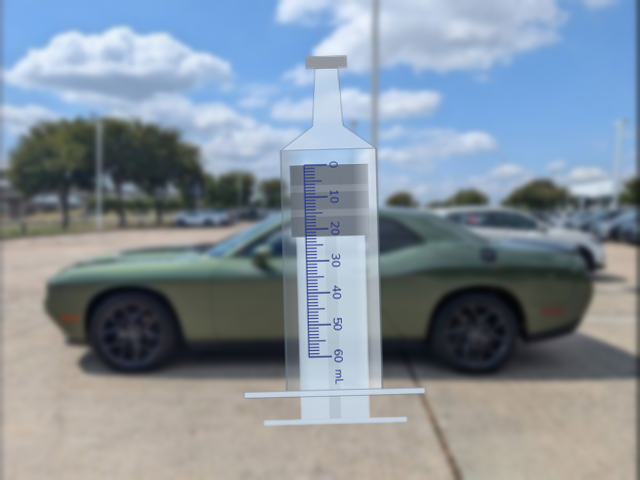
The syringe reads 0 mL
